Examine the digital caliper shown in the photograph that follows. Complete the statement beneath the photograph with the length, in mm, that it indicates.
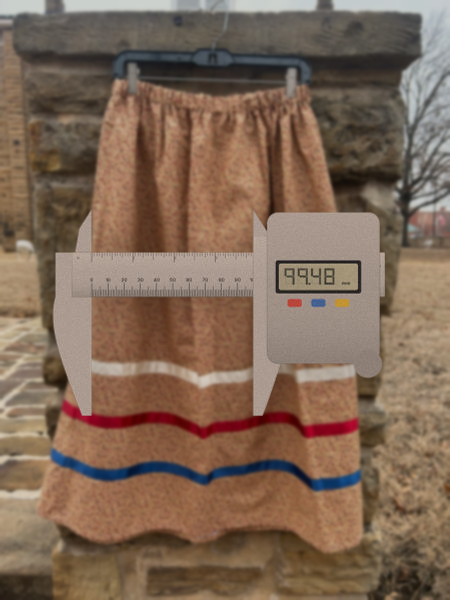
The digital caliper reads 99.48 mm
